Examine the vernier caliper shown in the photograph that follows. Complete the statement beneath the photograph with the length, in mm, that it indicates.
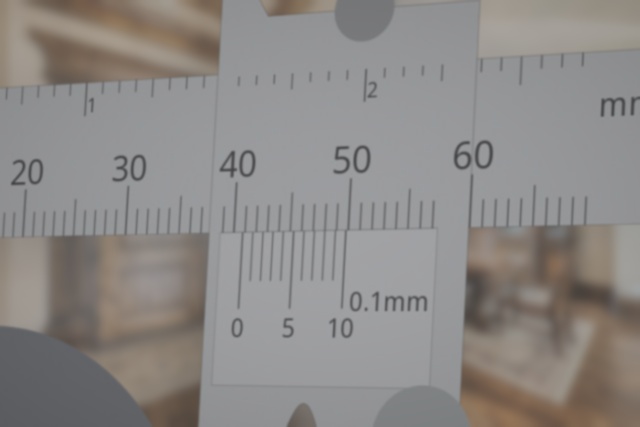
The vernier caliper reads 40.8 mm
